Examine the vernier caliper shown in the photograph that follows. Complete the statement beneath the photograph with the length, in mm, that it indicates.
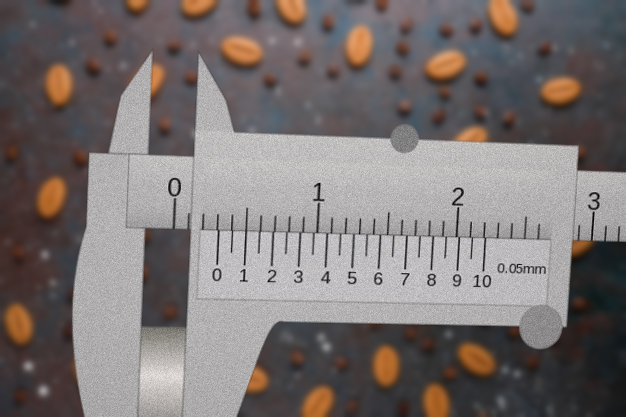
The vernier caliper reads 3.1 mm
